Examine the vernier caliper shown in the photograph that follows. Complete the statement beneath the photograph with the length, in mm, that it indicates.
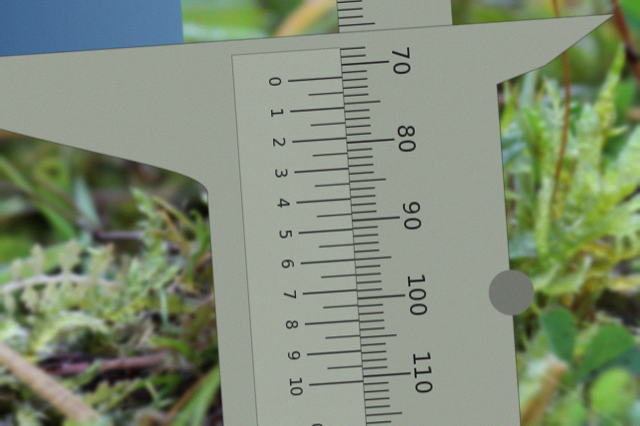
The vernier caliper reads 71.6 mm
